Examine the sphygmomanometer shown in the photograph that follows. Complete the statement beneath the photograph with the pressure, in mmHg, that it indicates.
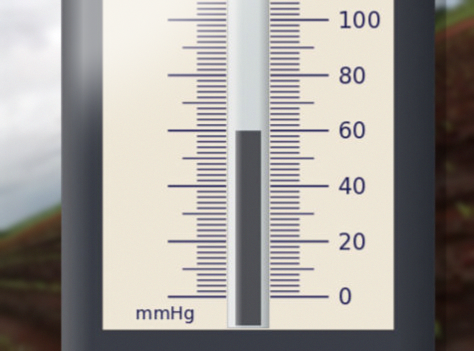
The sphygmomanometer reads 60 mmHg
